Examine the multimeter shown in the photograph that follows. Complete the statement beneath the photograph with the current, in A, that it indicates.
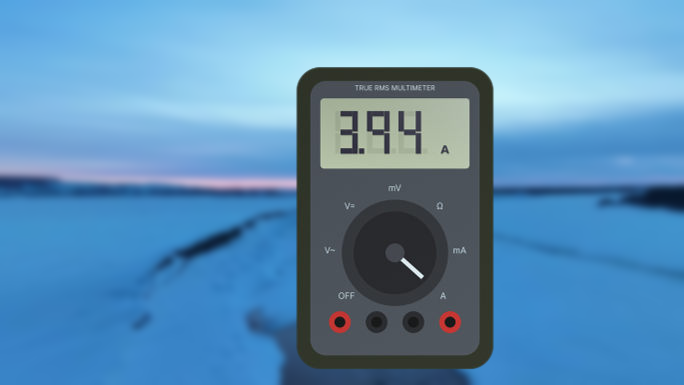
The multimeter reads 3.94 A
